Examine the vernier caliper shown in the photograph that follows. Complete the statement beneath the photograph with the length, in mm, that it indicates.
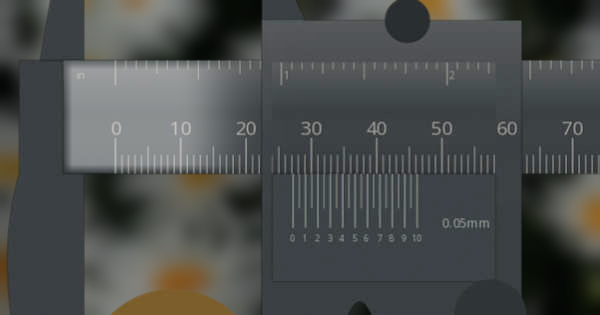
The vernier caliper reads 27.2 mm
